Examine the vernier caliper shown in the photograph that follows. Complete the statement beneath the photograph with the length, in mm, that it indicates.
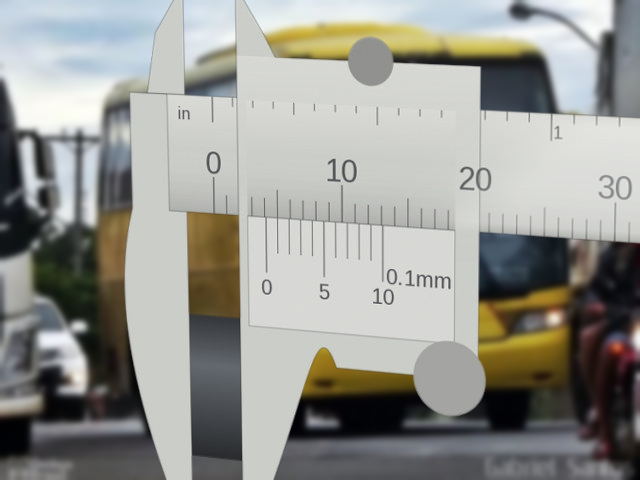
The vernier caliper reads 4.1 mm
